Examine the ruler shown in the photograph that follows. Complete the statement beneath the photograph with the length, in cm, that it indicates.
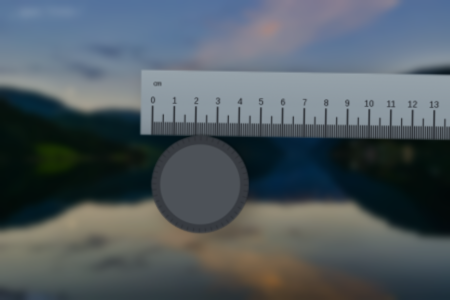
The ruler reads 4.5 cm
